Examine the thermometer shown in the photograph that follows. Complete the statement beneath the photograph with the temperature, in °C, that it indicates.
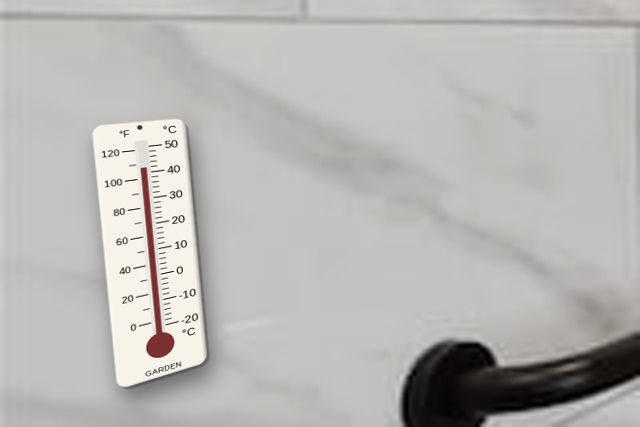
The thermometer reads 42 °C
